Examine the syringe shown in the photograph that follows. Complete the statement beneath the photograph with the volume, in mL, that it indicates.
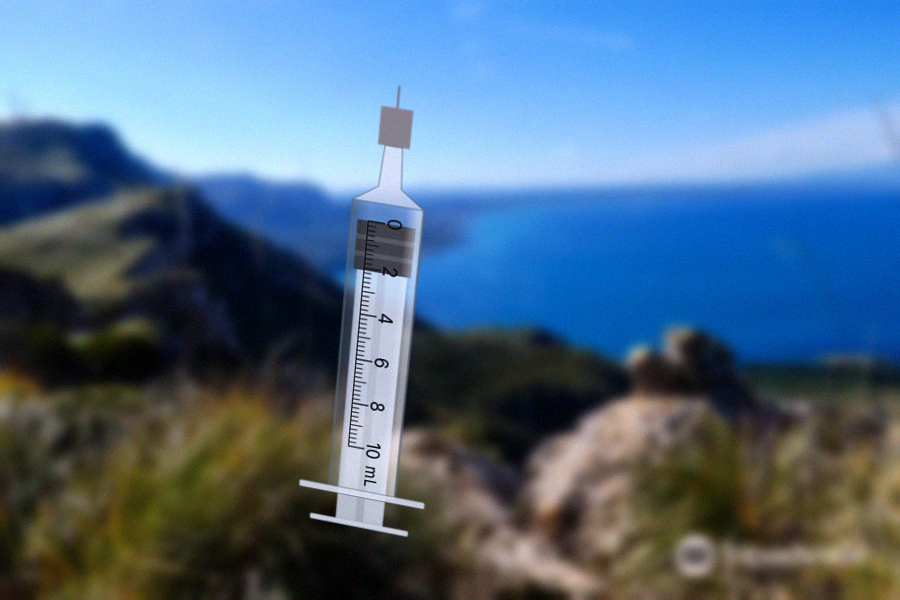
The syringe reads 0 mL
